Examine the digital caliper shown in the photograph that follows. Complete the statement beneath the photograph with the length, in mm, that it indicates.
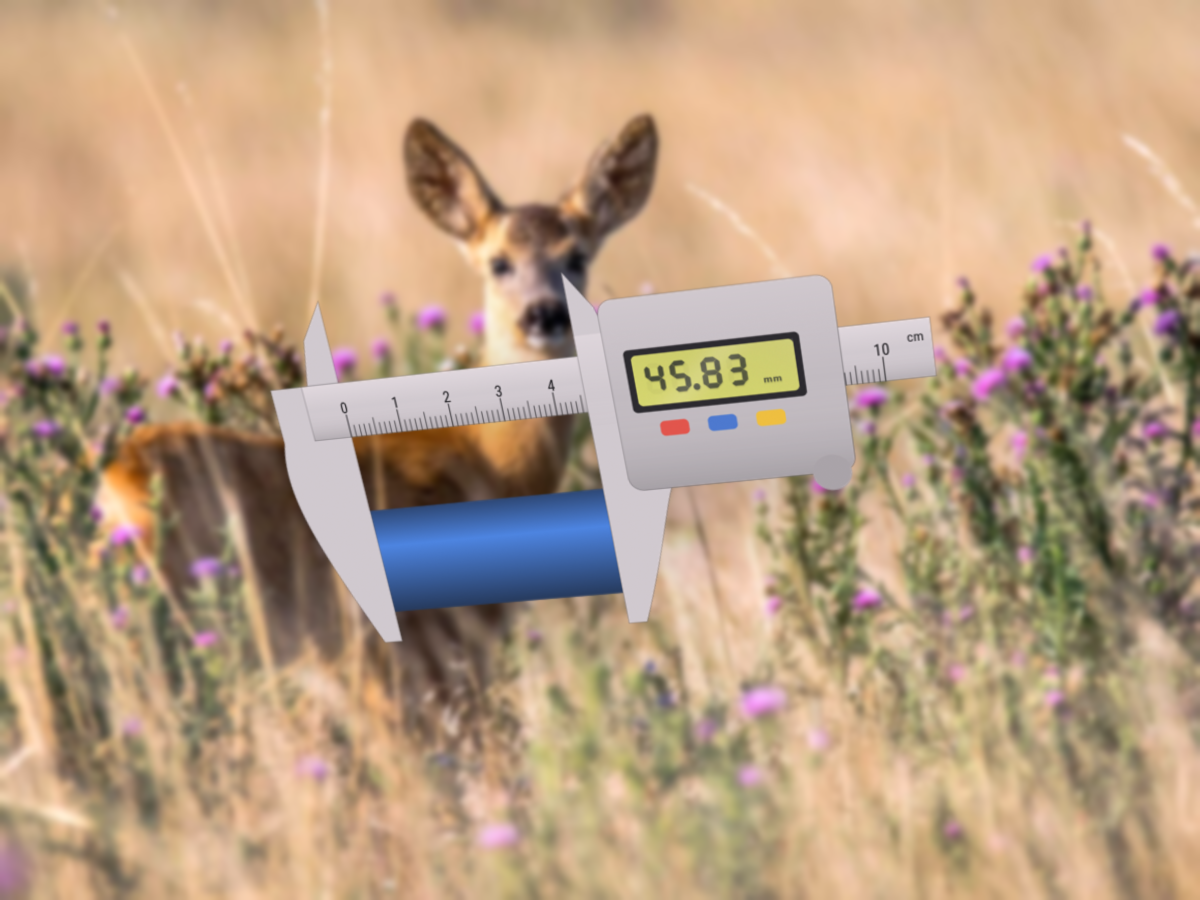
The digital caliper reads 45.83 mm
